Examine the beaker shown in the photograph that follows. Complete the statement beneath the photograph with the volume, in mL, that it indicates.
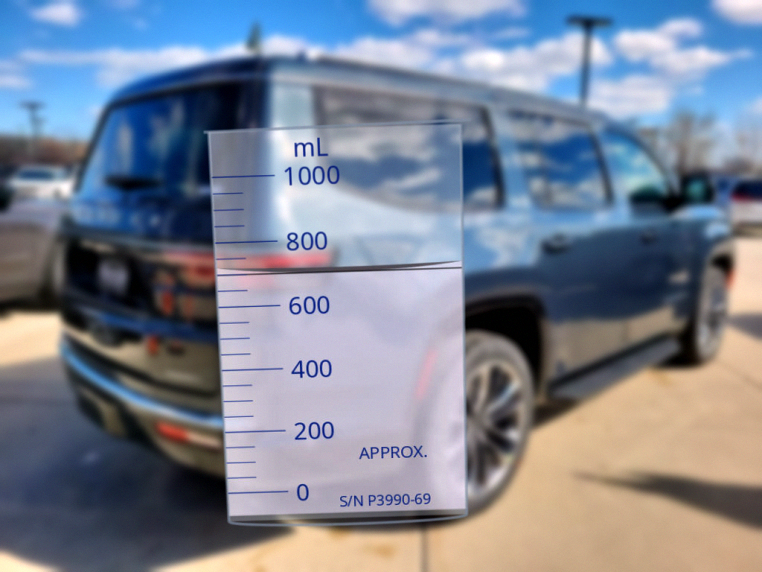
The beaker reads 700 mL
